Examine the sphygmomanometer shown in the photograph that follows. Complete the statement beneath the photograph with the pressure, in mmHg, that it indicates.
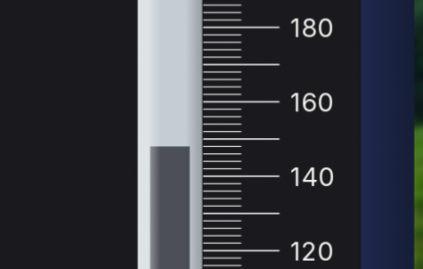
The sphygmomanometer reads 148 mmHg
